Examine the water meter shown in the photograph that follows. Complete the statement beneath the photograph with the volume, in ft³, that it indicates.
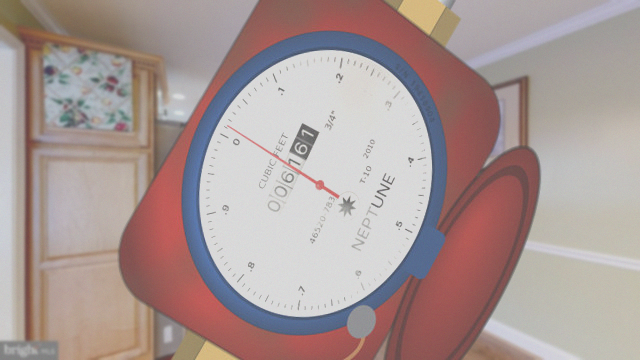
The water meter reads 6161.01 ft³
